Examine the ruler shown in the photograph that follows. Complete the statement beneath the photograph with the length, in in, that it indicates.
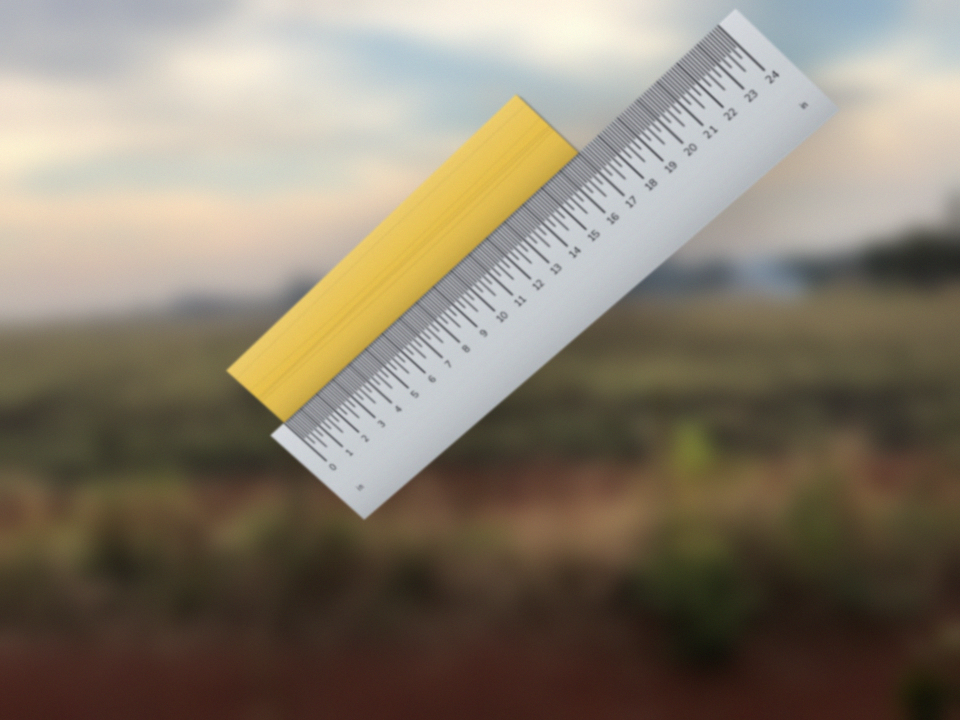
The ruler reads 17 in
